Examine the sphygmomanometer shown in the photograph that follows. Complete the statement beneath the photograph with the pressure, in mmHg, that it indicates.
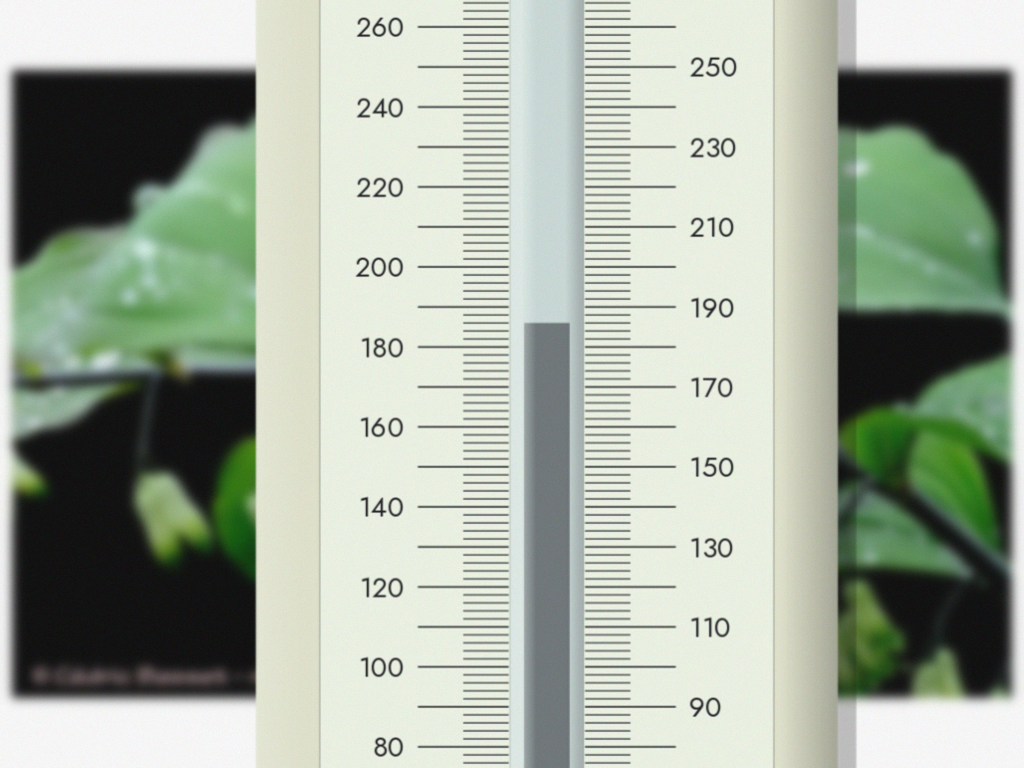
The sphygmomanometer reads 186 mmHg
